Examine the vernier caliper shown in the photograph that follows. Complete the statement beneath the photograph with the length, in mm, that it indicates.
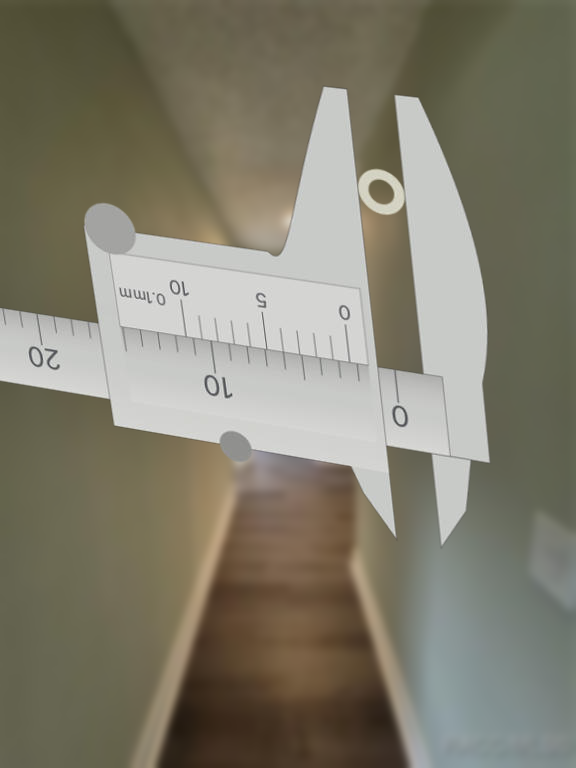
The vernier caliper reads 2.4 mm
